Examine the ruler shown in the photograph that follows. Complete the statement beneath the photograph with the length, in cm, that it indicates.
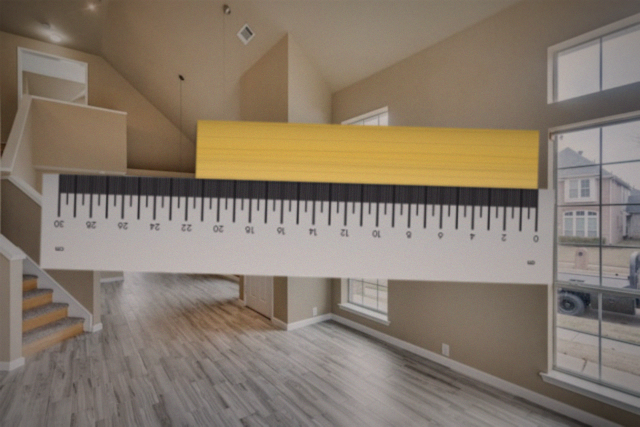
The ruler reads 21.5 cm
